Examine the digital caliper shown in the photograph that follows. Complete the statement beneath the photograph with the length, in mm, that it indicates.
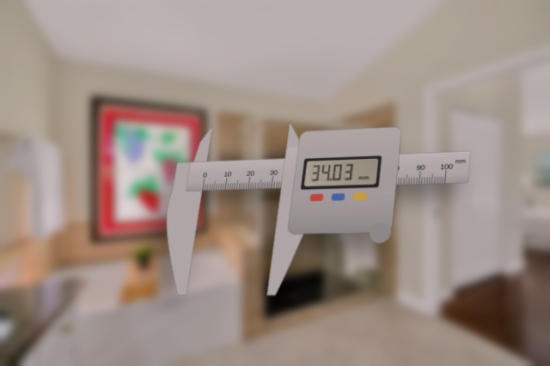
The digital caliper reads 34.03 mm
